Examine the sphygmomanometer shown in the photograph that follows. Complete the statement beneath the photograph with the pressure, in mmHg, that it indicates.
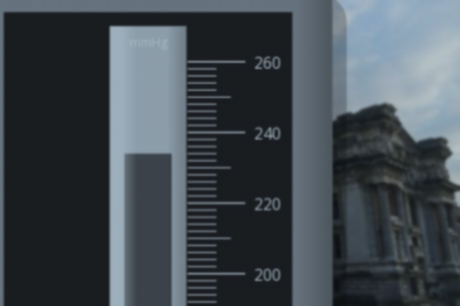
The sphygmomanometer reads 234 mmHg
